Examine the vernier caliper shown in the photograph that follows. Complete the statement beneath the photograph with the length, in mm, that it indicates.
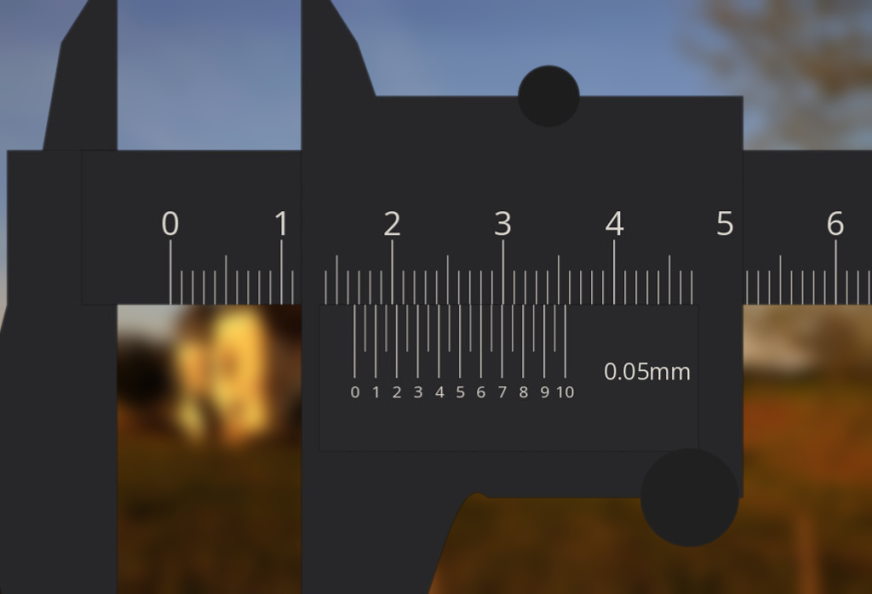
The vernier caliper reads 16.6 mm
